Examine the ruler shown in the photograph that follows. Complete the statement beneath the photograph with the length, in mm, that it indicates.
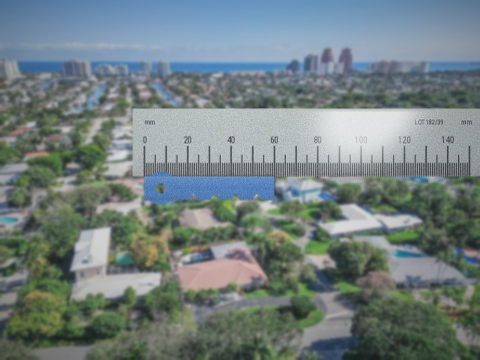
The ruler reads 60 mm
